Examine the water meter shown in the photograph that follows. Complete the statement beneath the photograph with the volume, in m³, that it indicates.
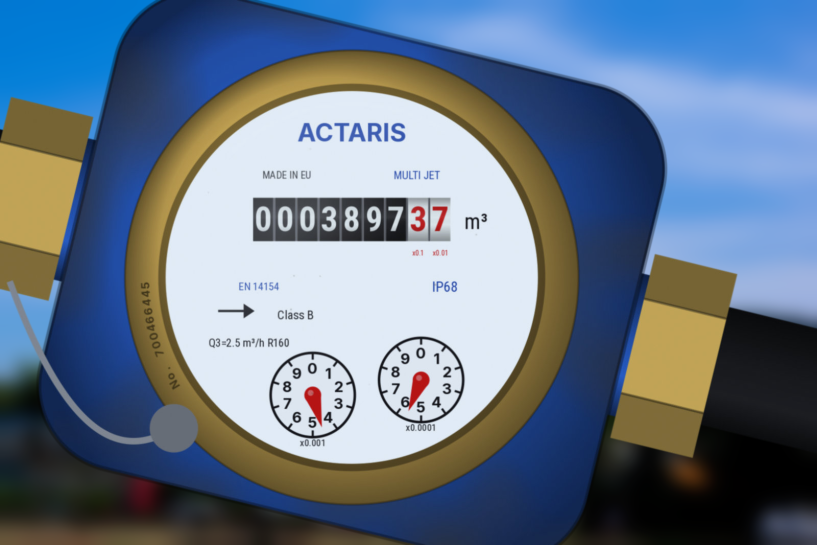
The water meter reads 3897.3745 m³
